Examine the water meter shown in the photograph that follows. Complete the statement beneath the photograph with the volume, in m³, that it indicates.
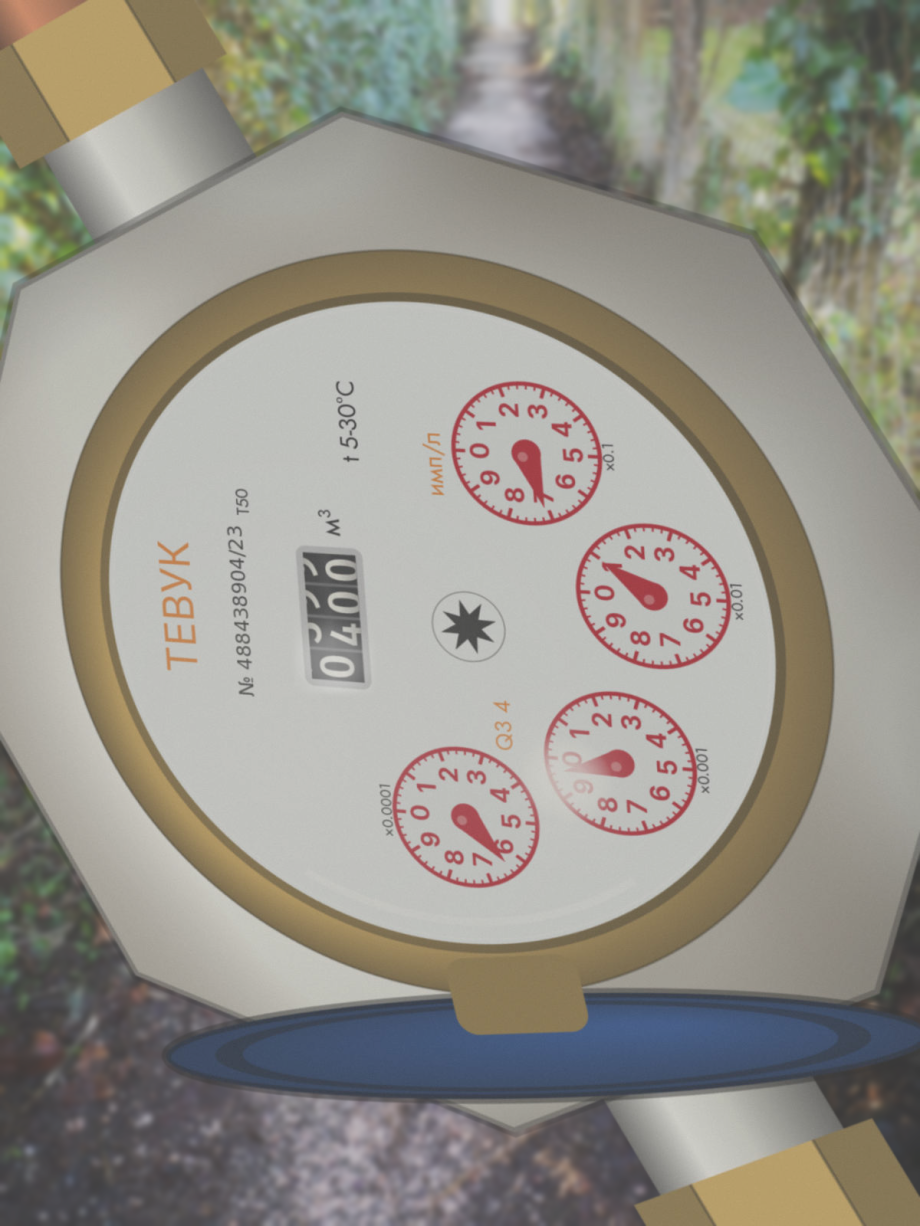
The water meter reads 399.7096 m³
